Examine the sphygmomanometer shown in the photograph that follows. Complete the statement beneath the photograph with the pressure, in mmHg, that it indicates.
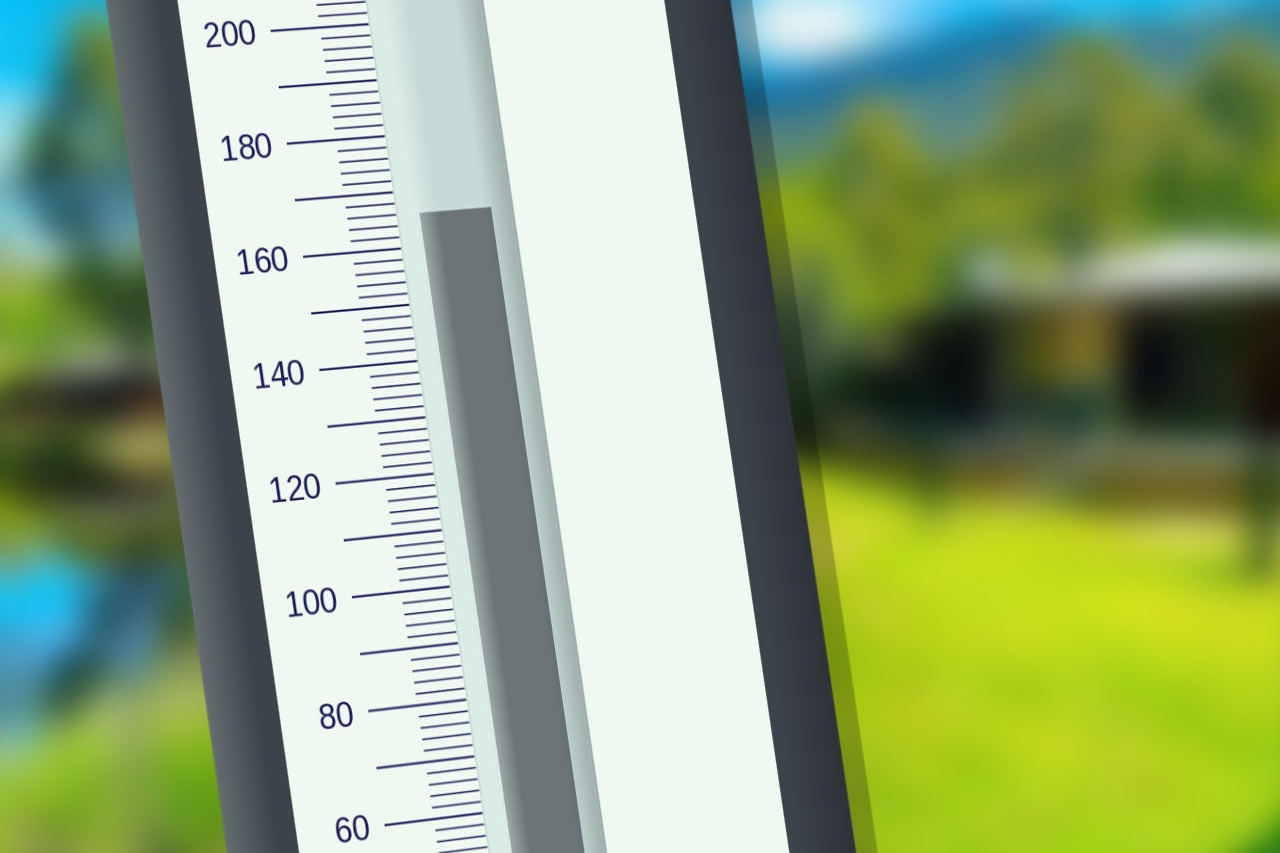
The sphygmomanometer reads 166 mmHg
